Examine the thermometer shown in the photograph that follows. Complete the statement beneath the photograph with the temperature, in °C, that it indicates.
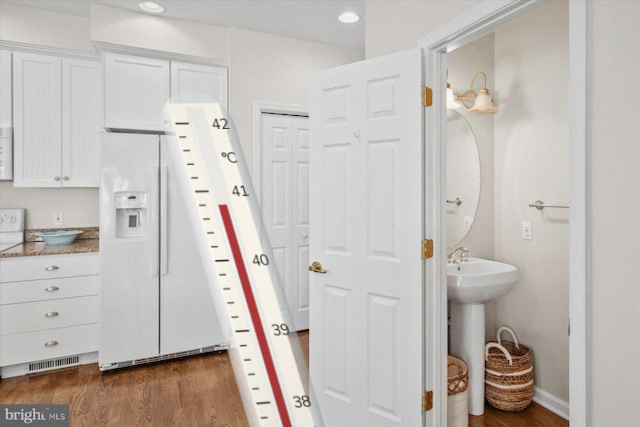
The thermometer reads 40.8 °C
